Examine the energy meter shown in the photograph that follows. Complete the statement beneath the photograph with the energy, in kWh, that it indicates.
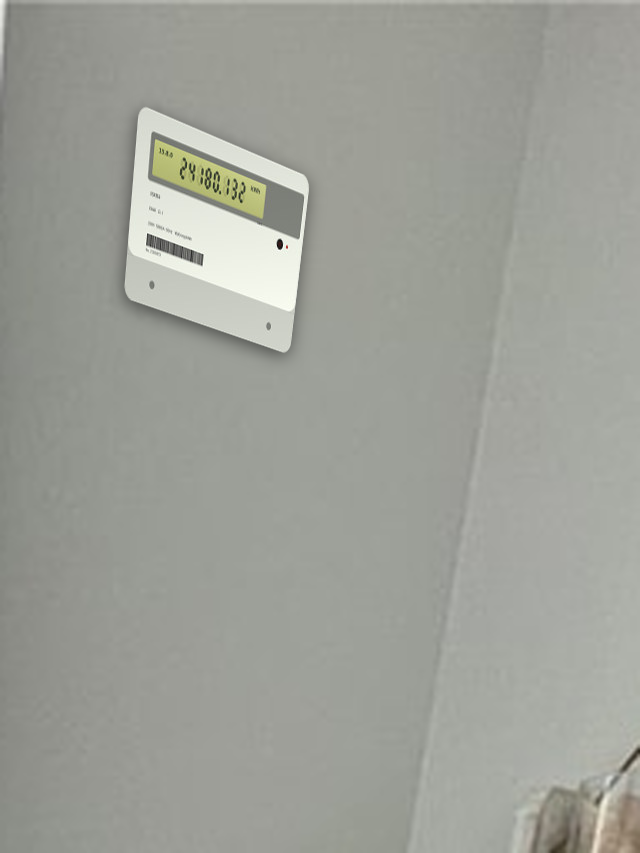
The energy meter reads 24180.132 kWh
